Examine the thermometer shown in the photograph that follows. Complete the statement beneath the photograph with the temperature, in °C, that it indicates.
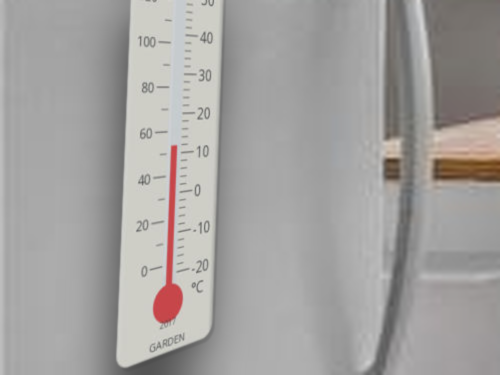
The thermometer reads 12 °C
